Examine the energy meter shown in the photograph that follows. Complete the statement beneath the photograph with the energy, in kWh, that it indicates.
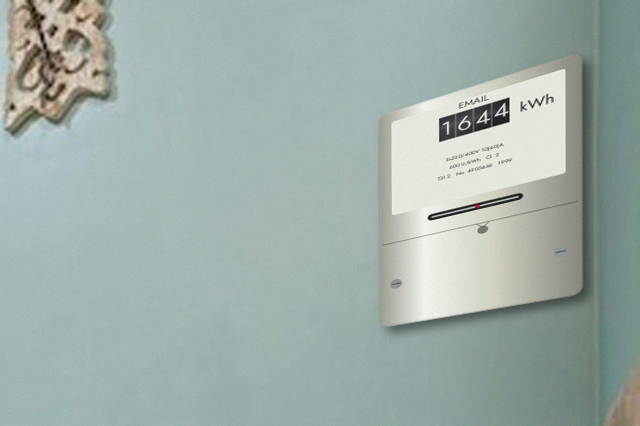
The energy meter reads 1644 kWh
